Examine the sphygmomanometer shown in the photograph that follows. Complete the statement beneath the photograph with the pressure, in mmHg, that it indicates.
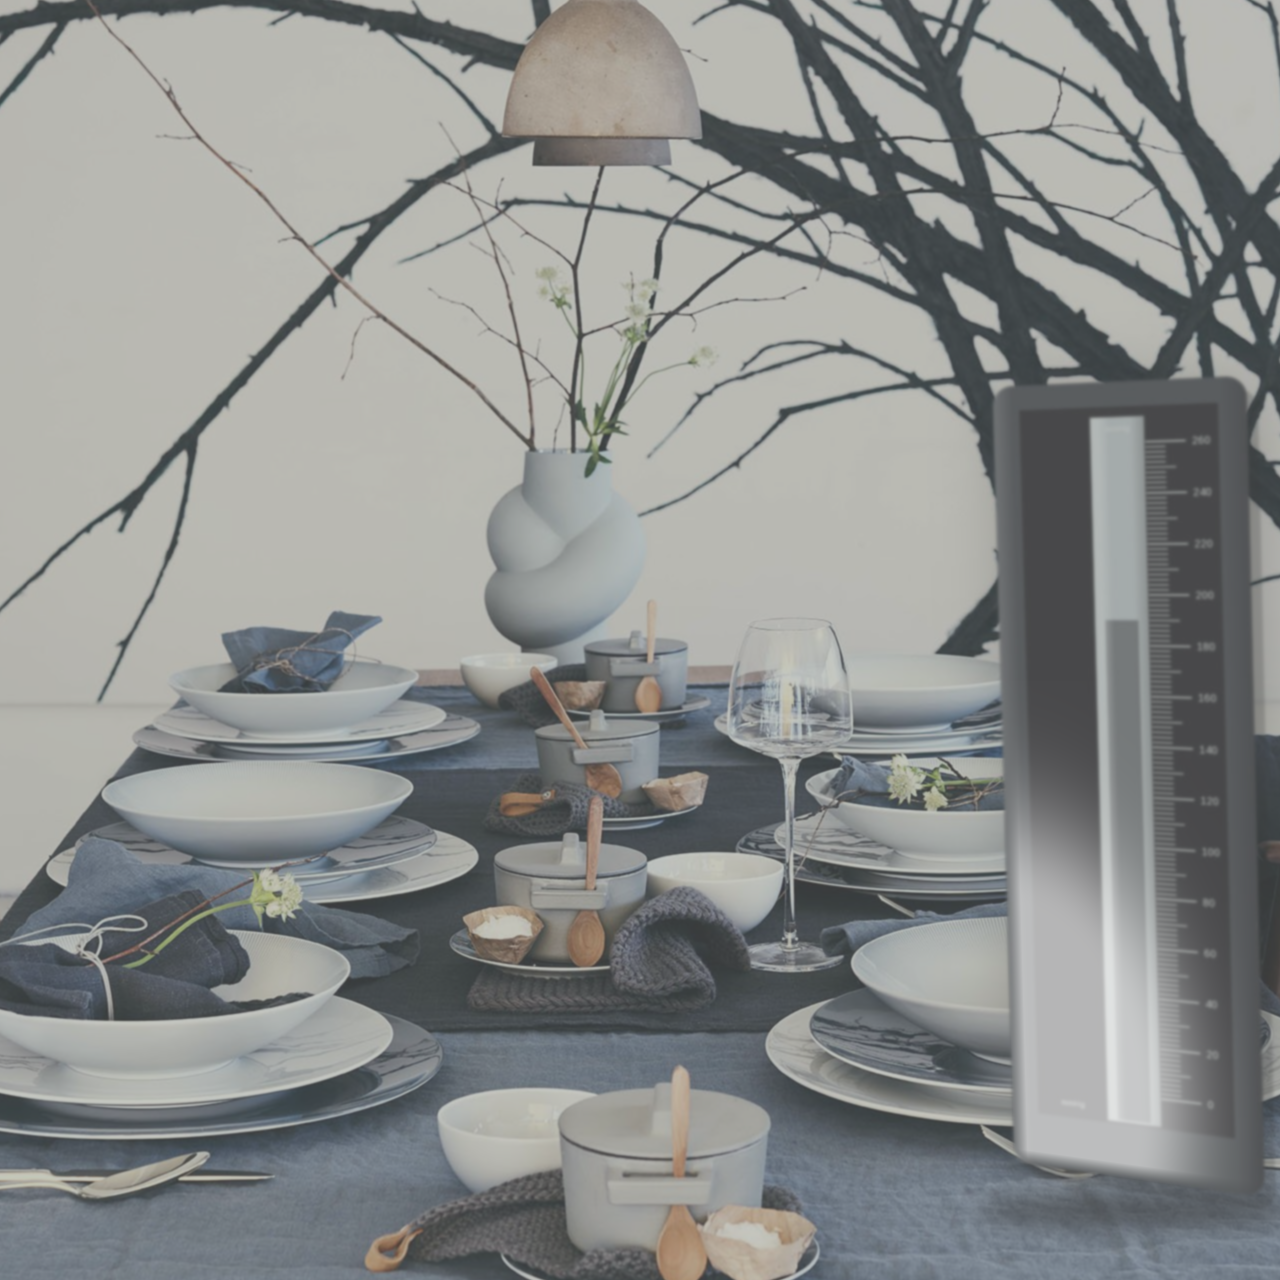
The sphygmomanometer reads 190 mmHg
